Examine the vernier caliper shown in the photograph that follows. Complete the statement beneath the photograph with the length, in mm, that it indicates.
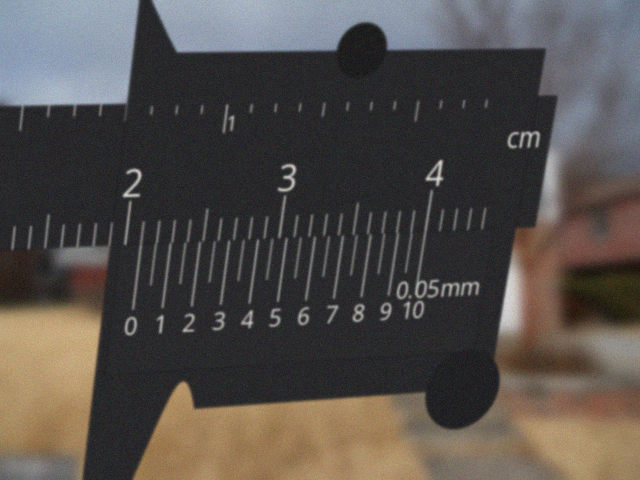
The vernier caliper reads 21.0 mm
